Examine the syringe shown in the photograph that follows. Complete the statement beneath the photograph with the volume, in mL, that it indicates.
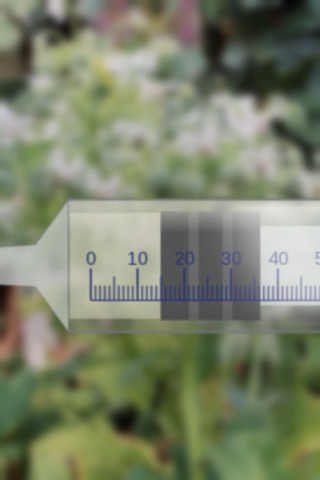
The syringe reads 15 mL
